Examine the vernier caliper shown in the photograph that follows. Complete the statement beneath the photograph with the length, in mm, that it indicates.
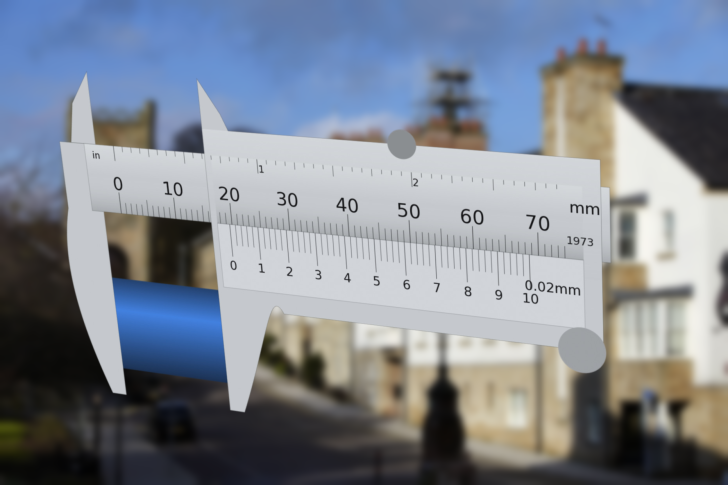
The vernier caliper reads 19.6 mm
